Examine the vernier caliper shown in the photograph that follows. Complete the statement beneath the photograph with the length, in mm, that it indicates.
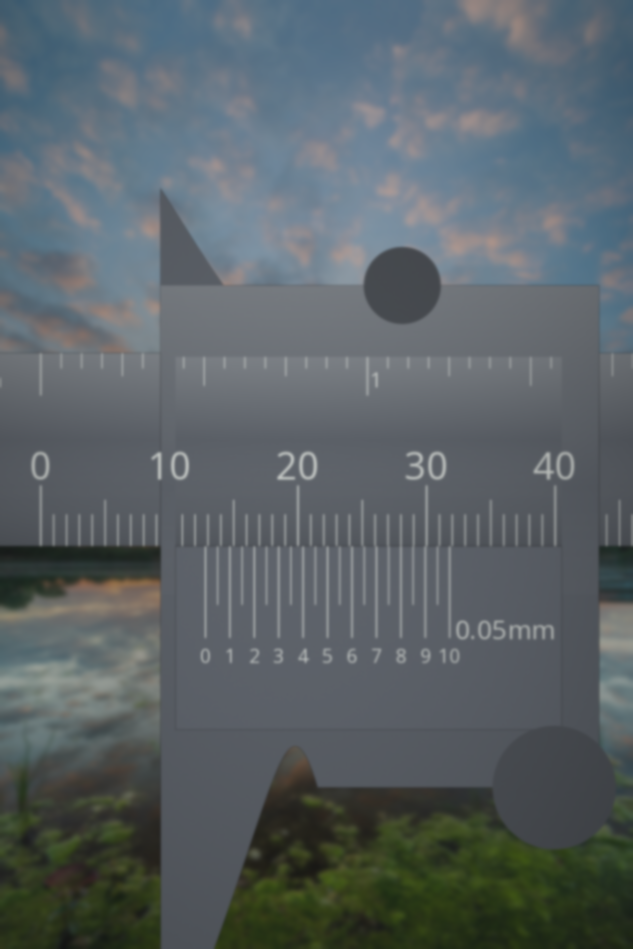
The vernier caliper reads 12.8 mm
